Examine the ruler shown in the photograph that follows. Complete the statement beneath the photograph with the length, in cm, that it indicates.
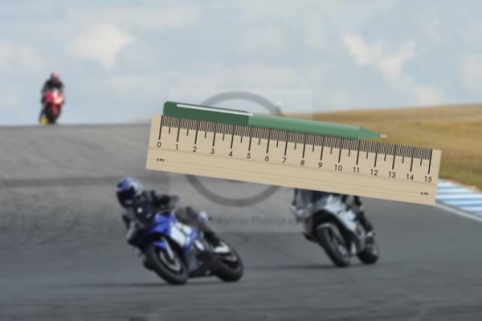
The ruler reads 12.5 cm
